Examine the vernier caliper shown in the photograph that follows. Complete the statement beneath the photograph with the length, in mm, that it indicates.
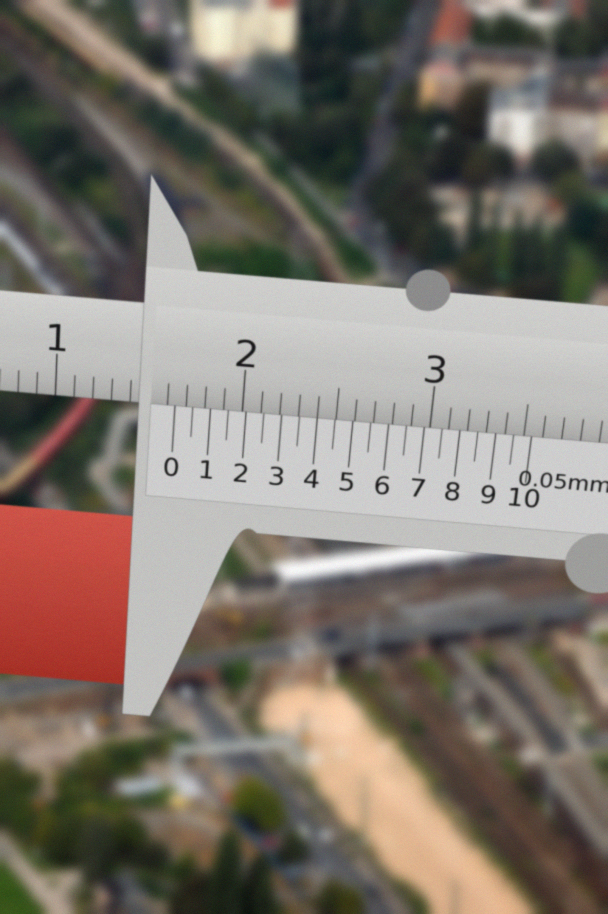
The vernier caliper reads 16.4 mm
